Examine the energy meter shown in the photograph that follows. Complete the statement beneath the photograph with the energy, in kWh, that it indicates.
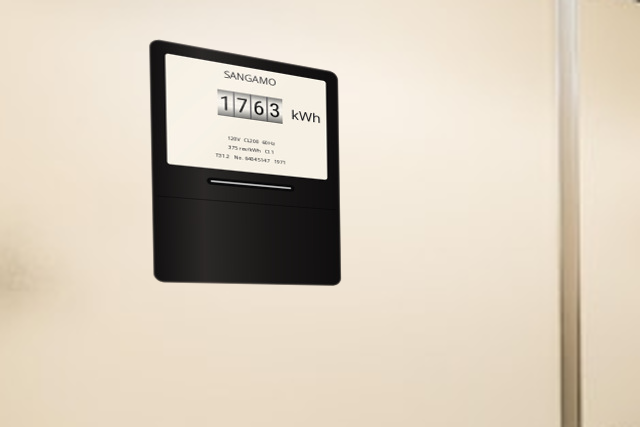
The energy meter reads 1763 kWh
